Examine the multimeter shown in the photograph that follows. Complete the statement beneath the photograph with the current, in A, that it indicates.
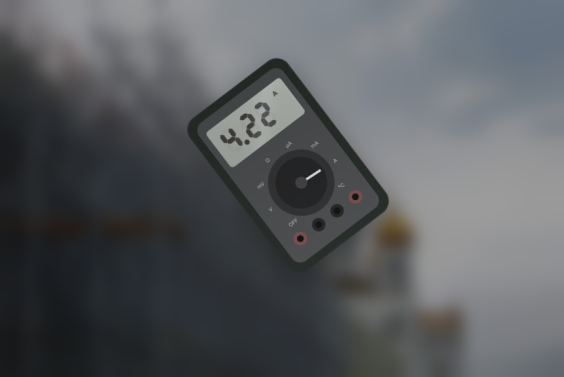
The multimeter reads 4.22 A
